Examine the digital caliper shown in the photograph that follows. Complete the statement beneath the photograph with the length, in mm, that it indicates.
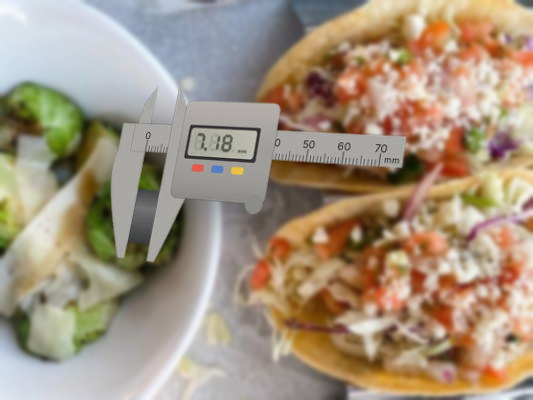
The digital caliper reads 7.18 mm
